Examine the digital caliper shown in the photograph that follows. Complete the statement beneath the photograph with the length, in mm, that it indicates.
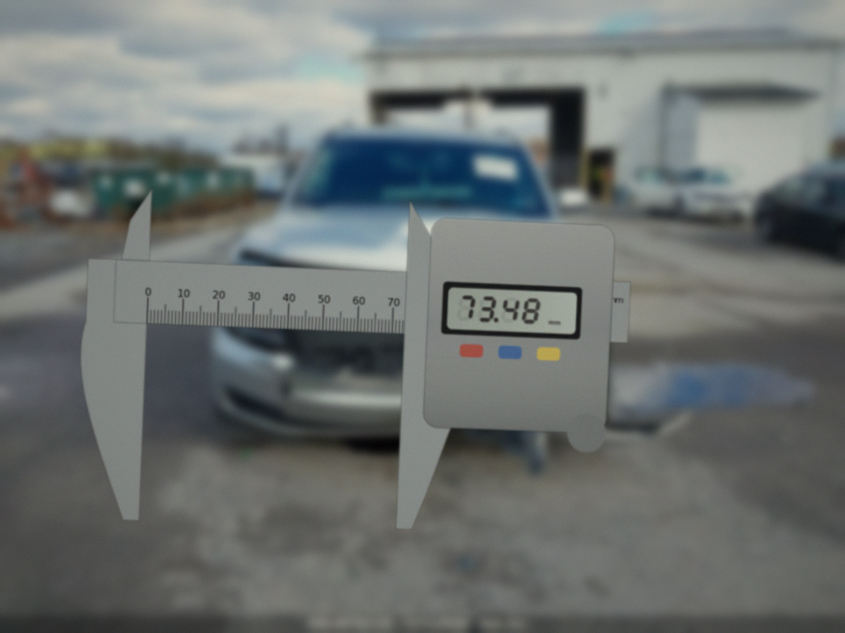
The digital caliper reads 73.48 mm
